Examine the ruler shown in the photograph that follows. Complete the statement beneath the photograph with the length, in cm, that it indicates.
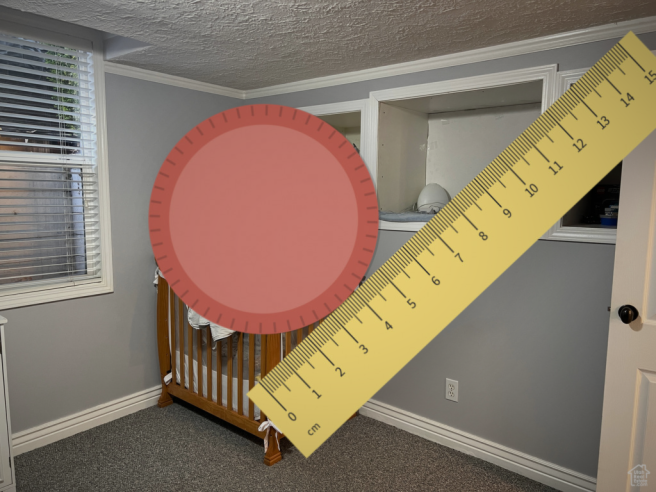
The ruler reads 7 cm
